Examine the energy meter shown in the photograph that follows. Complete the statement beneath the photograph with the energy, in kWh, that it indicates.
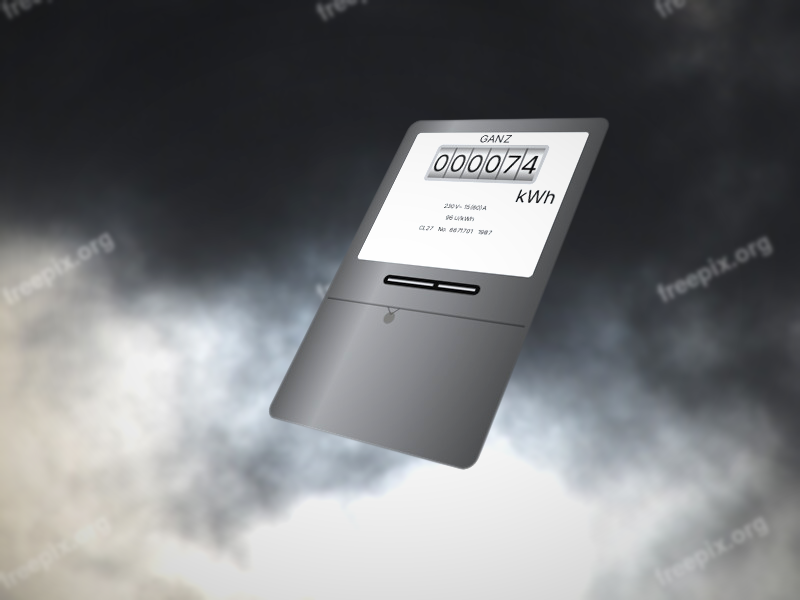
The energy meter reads 74 kWh
